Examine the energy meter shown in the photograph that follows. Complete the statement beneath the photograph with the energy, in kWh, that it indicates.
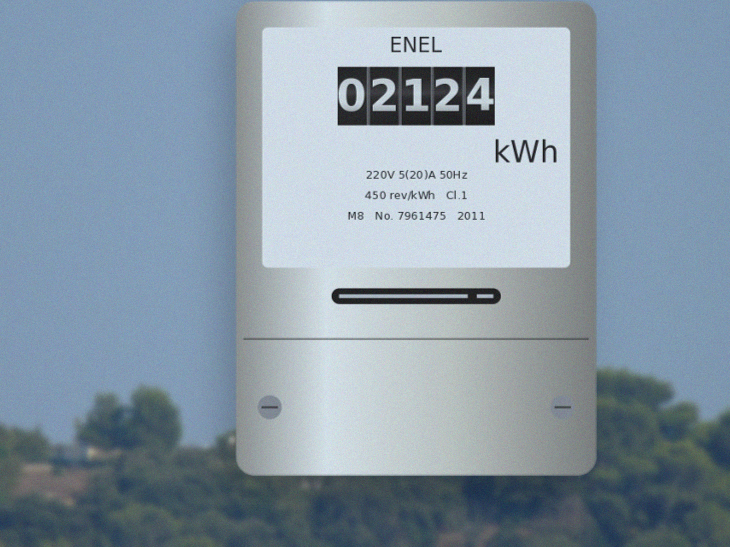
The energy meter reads 2124 kWh
